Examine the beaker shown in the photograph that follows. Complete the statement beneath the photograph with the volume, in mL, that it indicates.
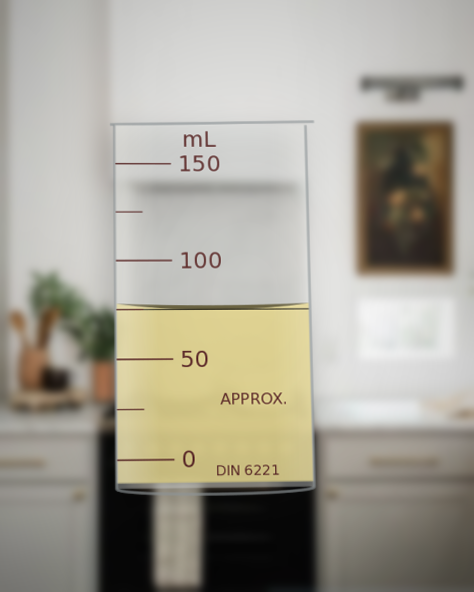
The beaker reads 75 mL
